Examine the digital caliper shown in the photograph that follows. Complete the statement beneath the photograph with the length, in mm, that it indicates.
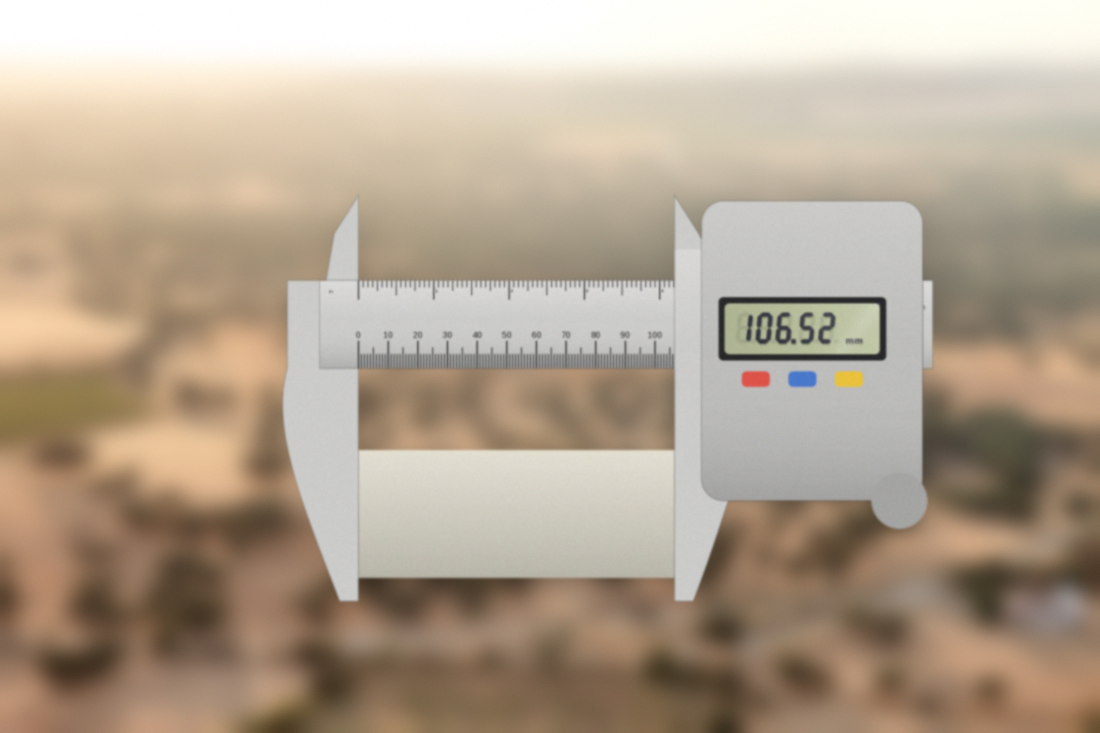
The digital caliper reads 106.52 mm
